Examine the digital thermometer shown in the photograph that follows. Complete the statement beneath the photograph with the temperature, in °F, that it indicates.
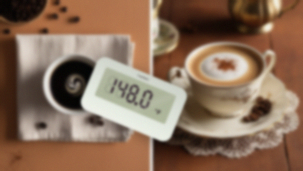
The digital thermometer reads 148.0 °F
